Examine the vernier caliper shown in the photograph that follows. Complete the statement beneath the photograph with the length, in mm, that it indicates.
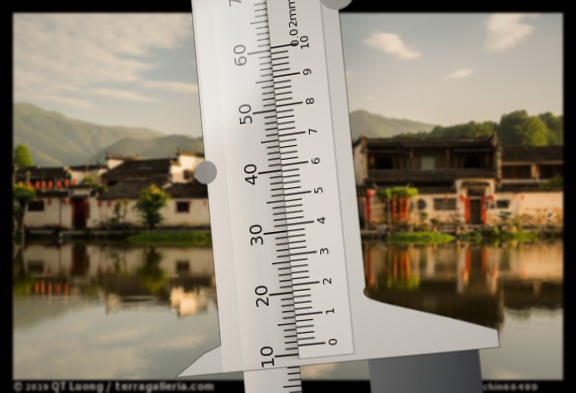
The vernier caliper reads 11.4 mm
